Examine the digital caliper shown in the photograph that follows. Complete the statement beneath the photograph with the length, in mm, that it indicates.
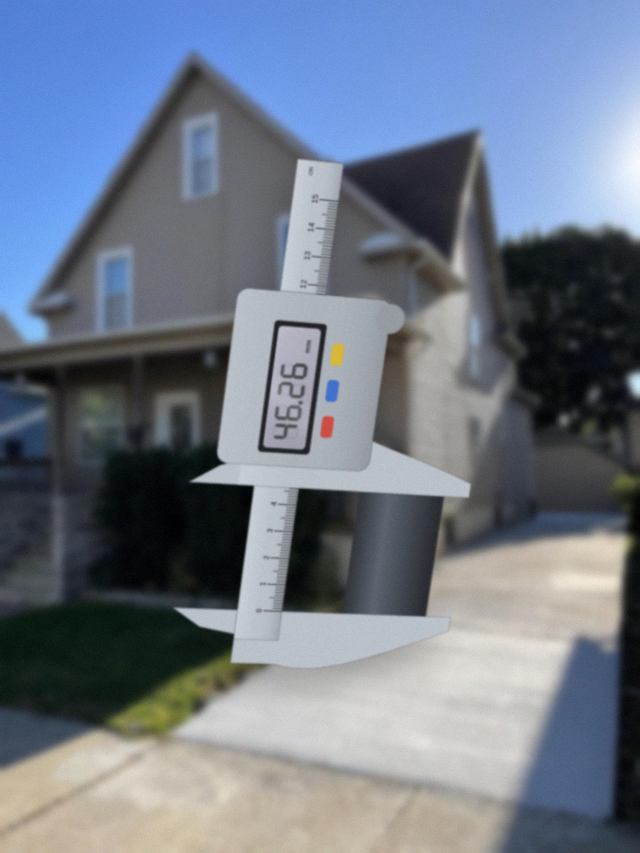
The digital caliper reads 46.26 mm
